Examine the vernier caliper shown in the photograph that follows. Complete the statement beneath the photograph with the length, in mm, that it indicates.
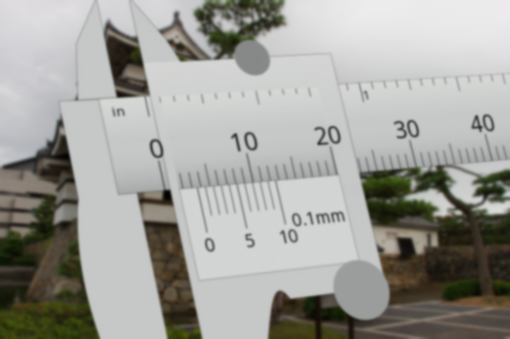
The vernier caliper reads 3.6 mm
